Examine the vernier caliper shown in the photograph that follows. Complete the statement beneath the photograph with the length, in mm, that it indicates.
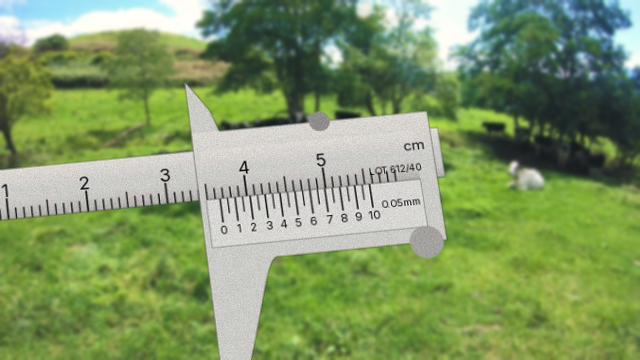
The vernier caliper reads 36.6 mm
